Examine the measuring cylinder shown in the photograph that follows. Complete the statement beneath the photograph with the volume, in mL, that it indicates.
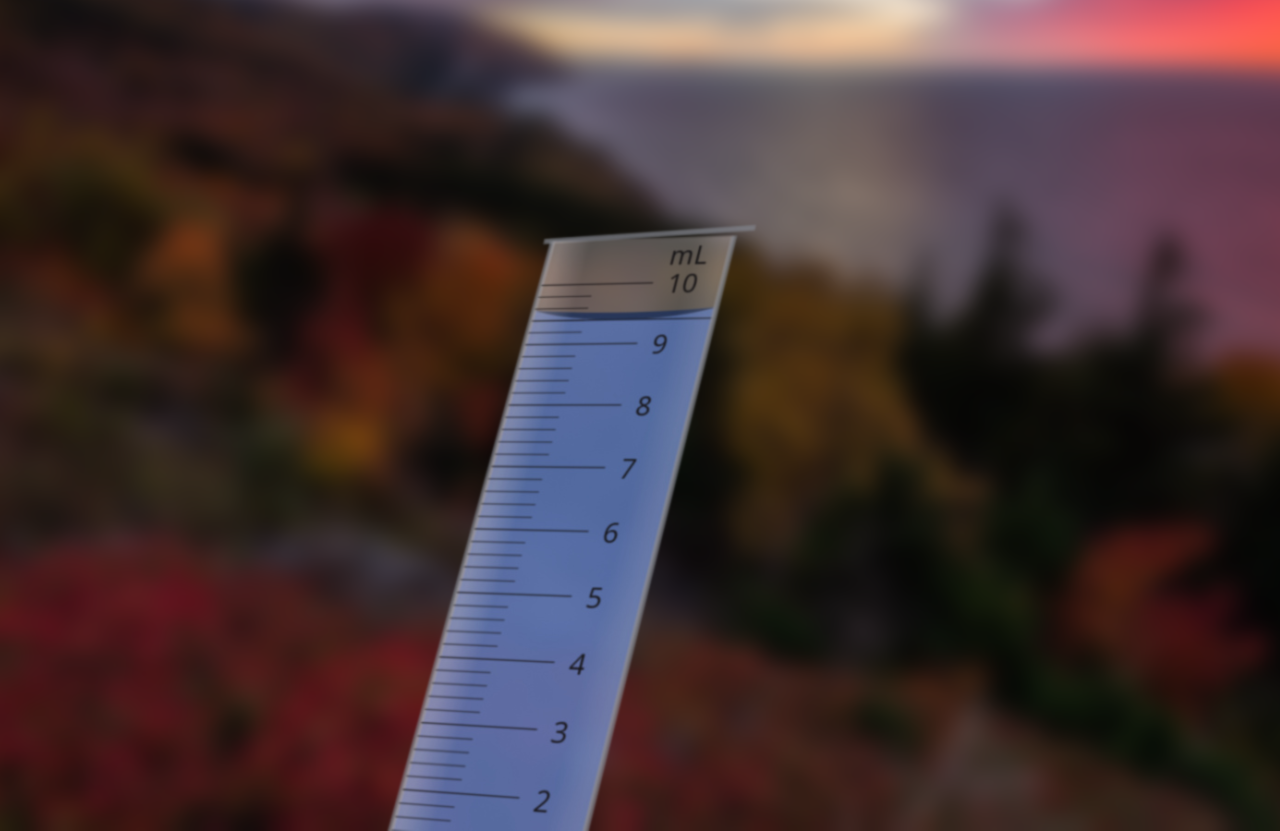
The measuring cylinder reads 9.4 mL
